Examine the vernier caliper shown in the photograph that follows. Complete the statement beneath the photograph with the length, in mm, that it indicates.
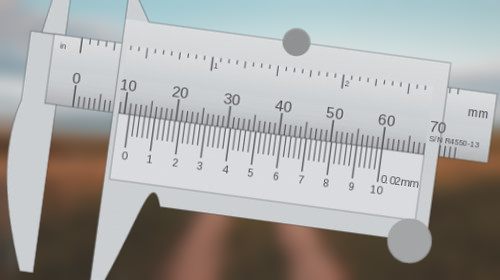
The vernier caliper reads 11.0 mm
